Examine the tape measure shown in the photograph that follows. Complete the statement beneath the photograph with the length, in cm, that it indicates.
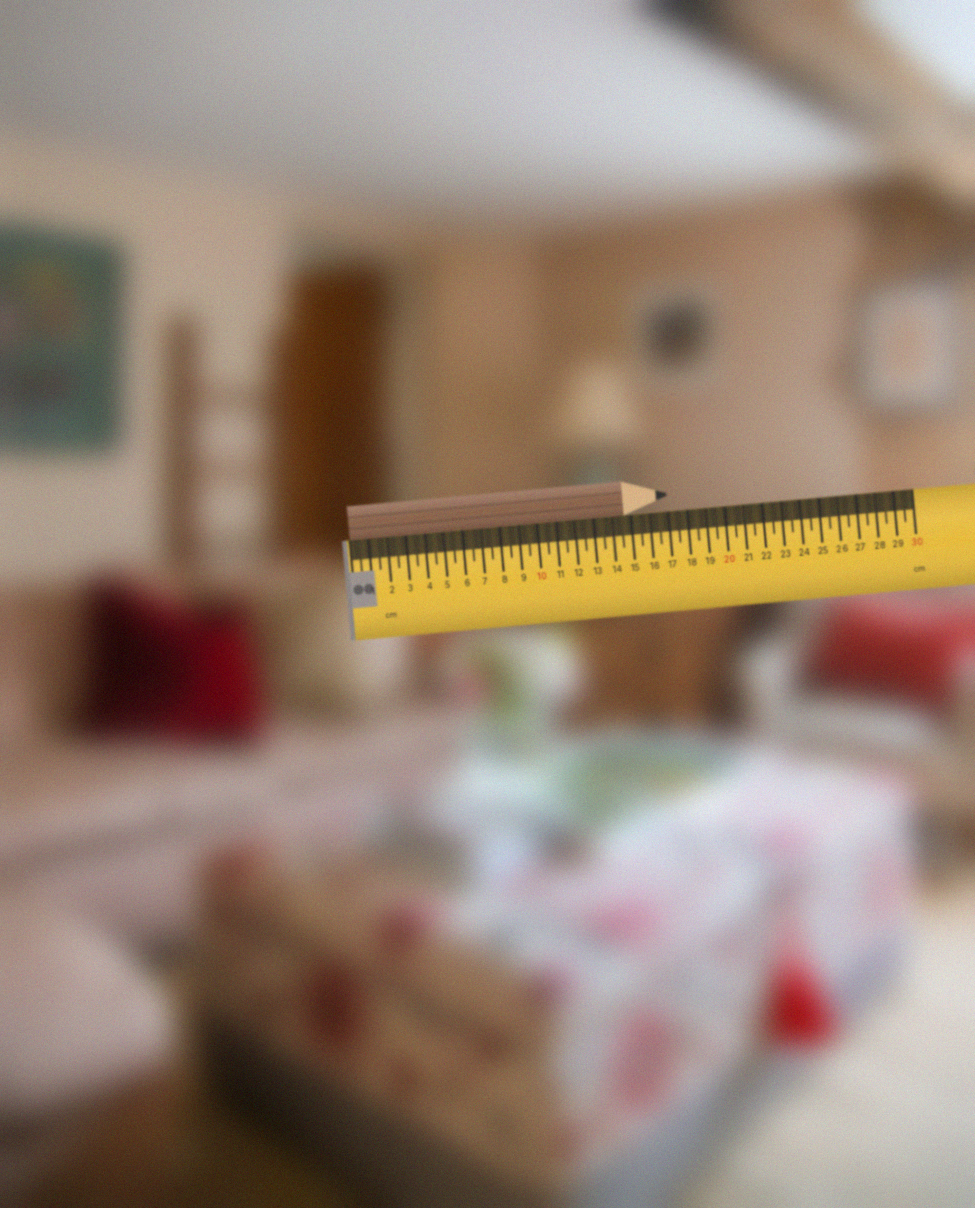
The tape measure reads 17 cm
